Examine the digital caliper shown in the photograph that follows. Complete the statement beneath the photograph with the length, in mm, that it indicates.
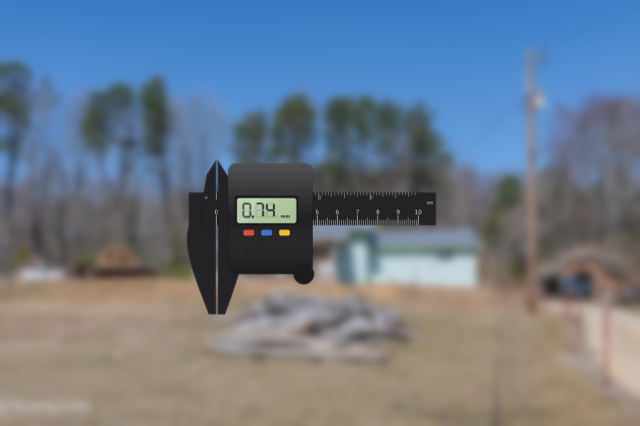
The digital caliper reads 0.74 mm
